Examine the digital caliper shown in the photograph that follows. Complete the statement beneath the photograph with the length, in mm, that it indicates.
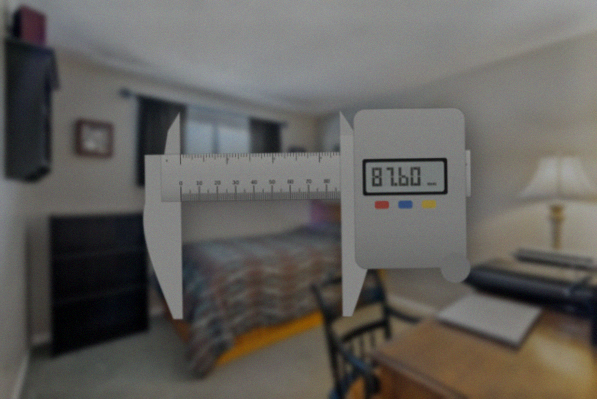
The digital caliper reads 87.60 mm
